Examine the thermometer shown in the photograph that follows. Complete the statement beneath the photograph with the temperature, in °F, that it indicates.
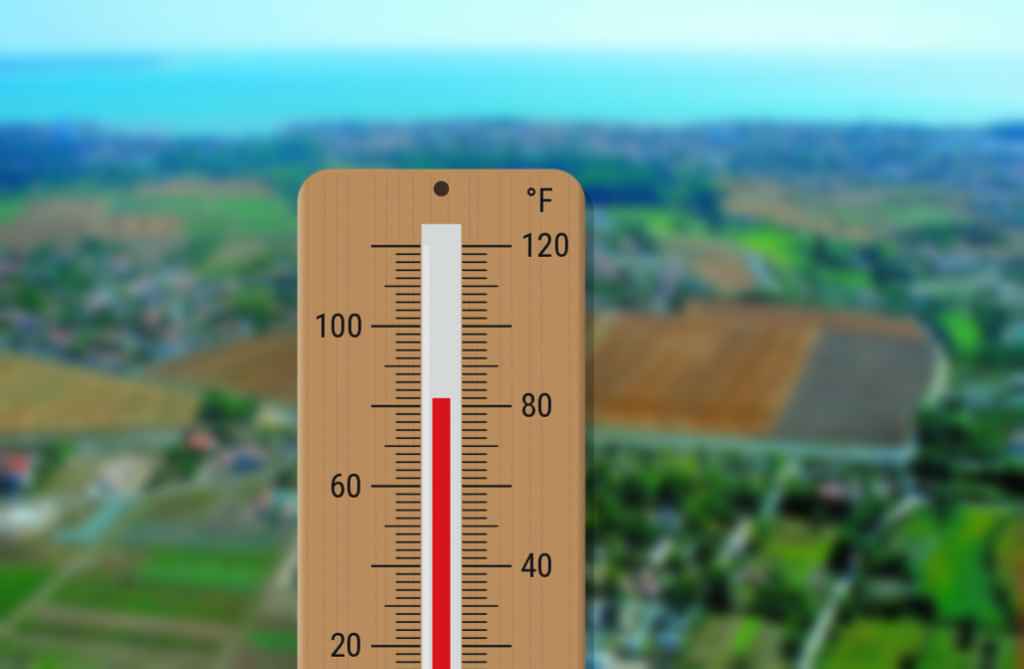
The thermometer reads 82 °F
